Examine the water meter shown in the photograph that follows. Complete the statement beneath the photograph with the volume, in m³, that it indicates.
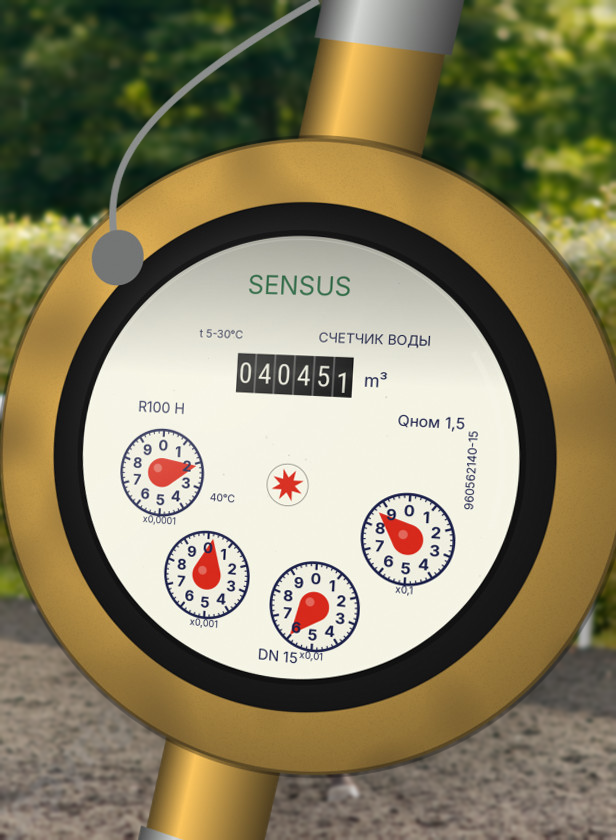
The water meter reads 40450.8602 m³
